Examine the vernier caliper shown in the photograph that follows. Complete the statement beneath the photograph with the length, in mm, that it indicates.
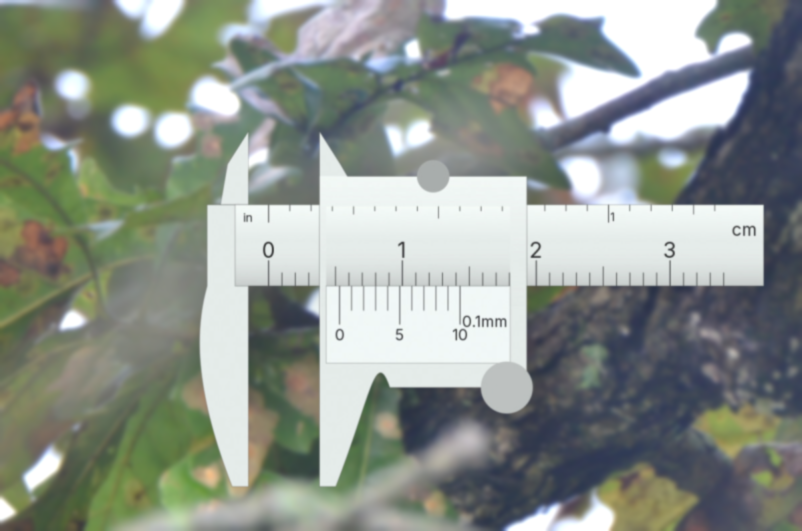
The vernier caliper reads 5.3 mm
